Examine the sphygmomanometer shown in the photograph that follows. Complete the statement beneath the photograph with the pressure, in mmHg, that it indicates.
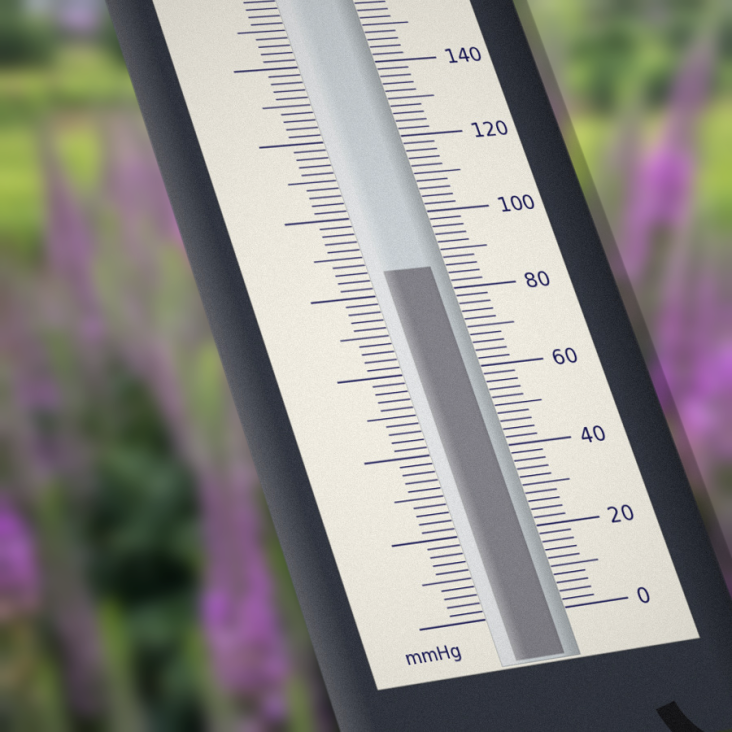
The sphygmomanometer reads 86 mmHg
